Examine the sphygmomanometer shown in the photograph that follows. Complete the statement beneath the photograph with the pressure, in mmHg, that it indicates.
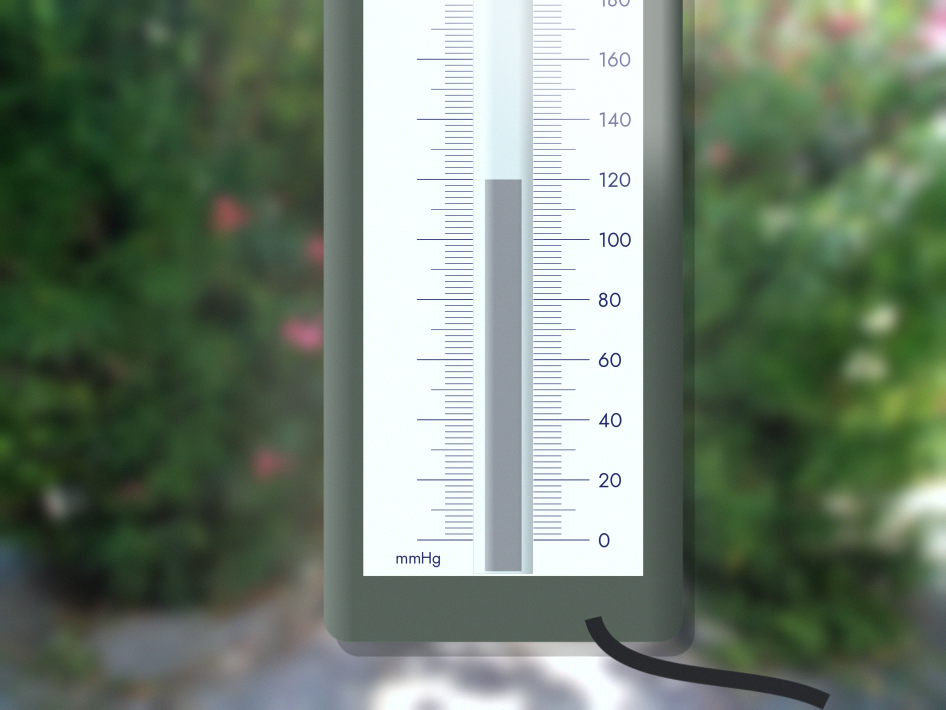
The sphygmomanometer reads 120 mmHg
